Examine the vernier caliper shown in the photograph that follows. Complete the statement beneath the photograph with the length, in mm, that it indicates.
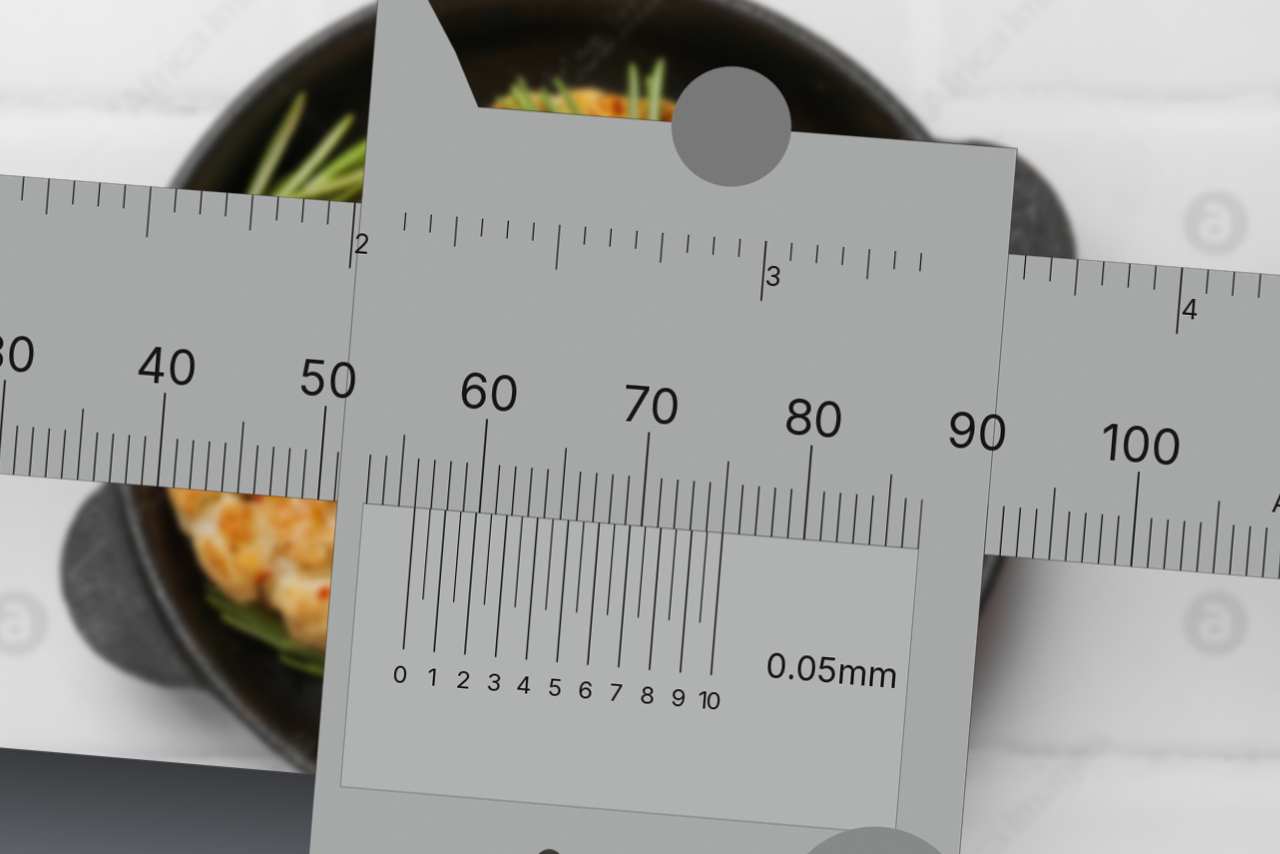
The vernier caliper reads 56.0 mm
